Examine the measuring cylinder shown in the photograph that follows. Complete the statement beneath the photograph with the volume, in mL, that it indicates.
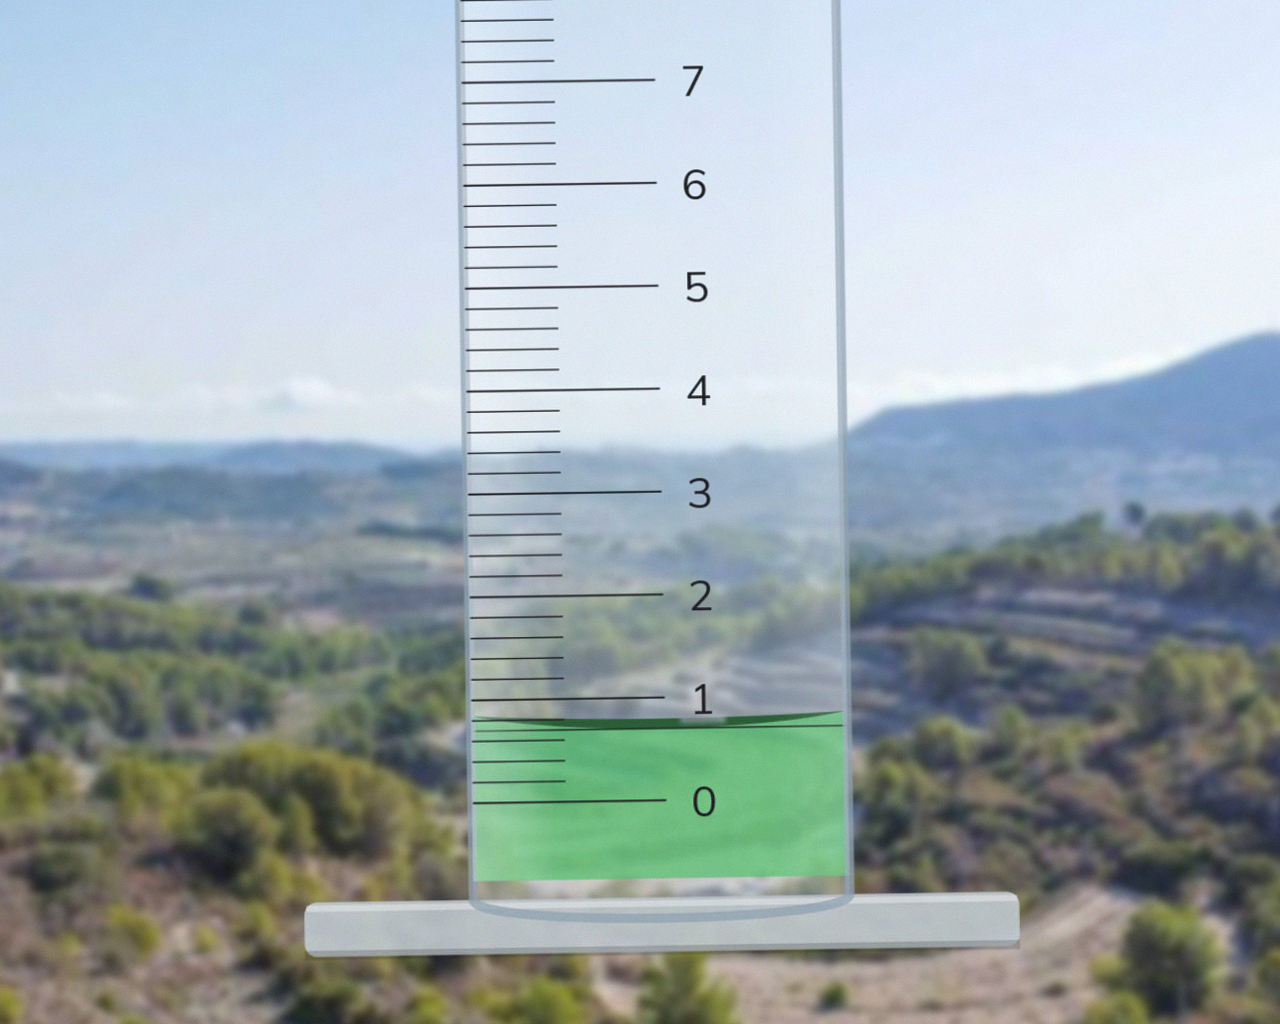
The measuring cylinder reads 0.7 mL
